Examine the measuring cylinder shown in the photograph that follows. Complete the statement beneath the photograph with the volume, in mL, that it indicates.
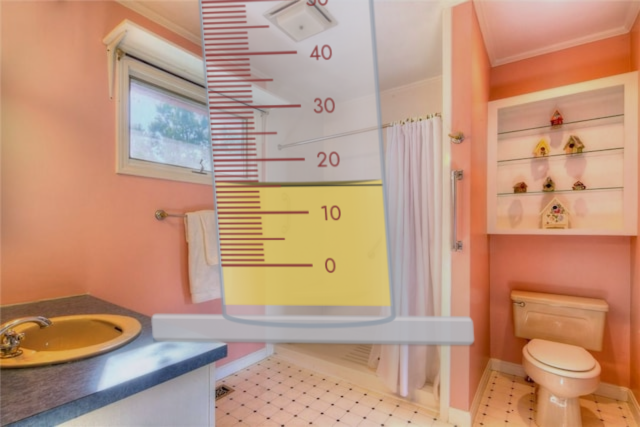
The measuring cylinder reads 15 mL
